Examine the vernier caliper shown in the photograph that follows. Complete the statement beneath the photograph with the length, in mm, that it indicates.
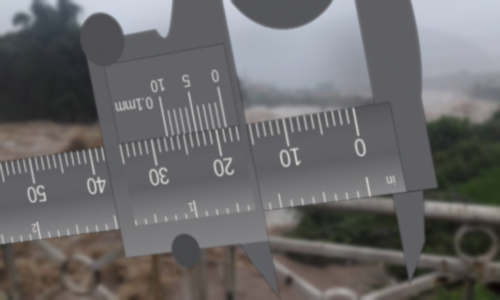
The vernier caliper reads 18.5 mm
